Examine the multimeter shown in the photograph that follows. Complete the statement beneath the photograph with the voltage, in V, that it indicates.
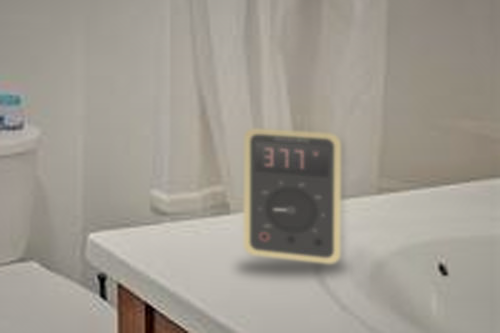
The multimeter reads 377 V
